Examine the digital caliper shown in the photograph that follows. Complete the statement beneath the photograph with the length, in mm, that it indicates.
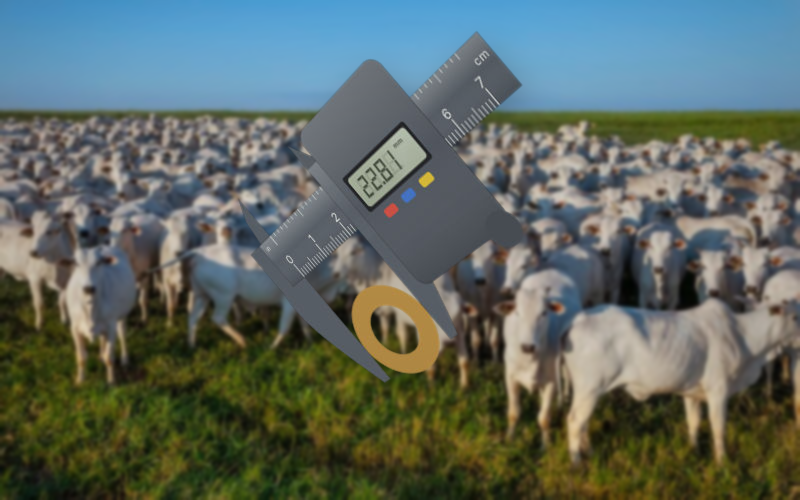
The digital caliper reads 22.81 mm
